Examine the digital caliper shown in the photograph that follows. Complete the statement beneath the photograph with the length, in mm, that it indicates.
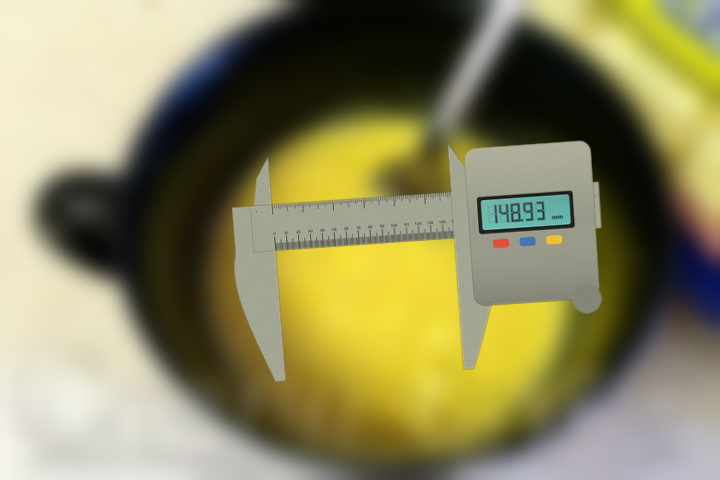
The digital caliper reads 148.93 mm
